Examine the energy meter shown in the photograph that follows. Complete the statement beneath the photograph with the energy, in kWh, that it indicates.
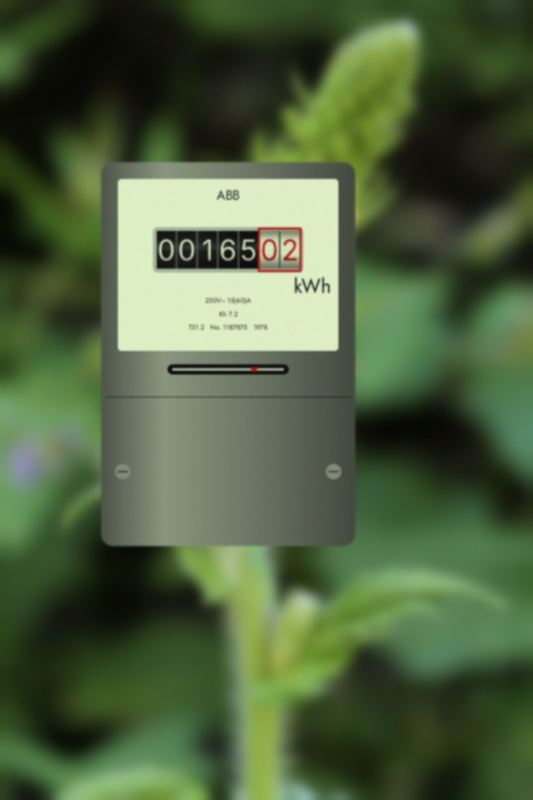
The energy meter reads 165.02 kWh
